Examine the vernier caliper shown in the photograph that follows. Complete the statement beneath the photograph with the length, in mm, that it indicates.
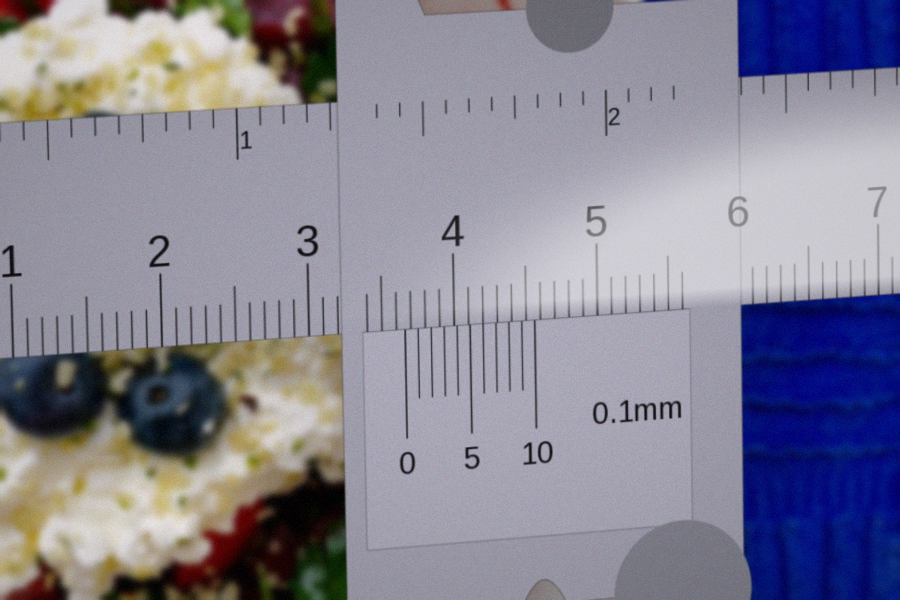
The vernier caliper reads 36.6 mm
